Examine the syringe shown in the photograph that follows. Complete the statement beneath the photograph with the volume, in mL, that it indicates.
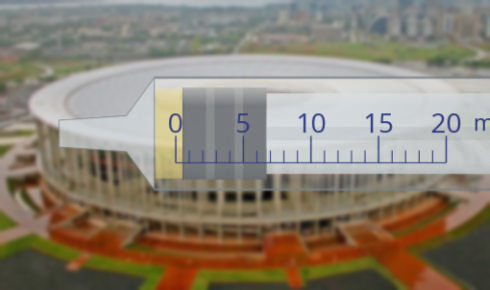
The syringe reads 0.5 mL
